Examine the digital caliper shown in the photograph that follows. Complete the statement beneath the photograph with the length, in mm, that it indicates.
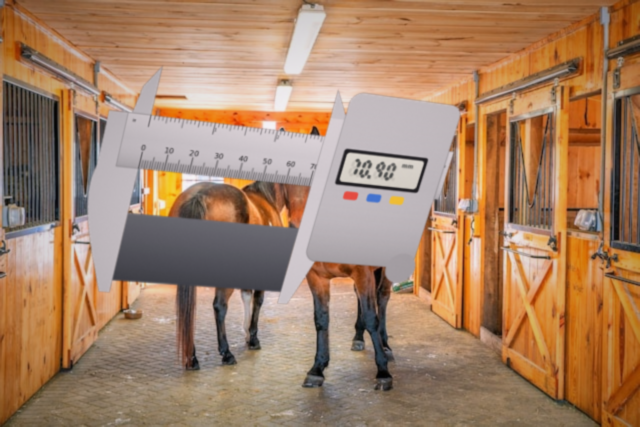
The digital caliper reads 70.90 mm
